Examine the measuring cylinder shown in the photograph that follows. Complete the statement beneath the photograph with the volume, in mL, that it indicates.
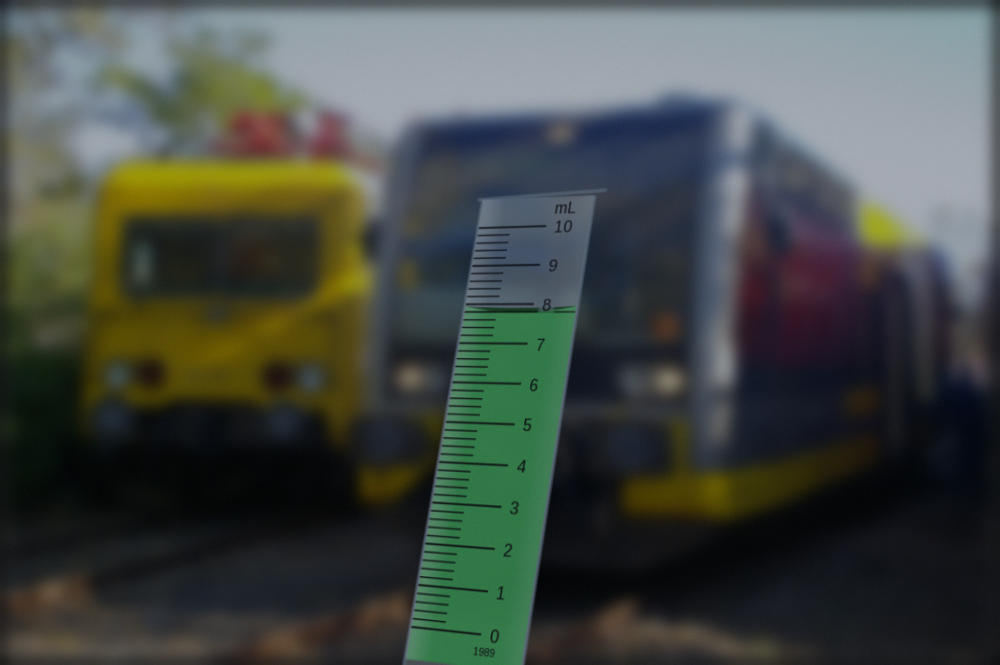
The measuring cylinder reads 7.8 mL
